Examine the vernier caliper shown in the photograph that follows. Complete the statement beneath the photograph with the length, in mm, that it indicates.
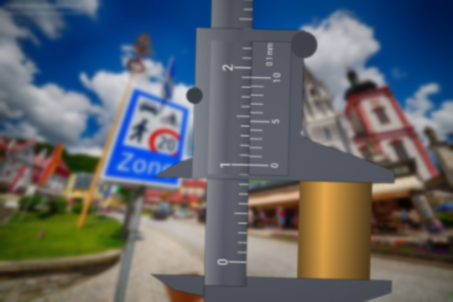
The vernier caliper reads 10.0 mm
